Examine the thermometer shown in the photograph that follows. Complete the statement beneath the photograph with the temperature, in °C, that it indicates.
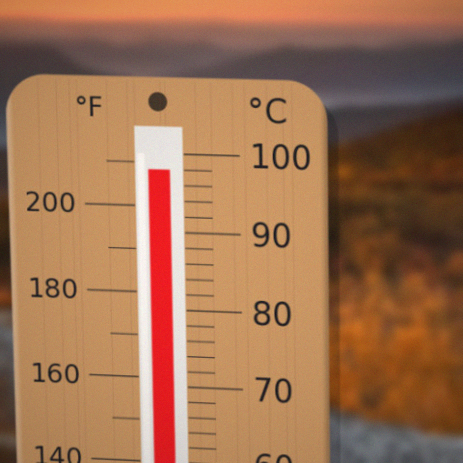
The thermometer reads 98 °C
